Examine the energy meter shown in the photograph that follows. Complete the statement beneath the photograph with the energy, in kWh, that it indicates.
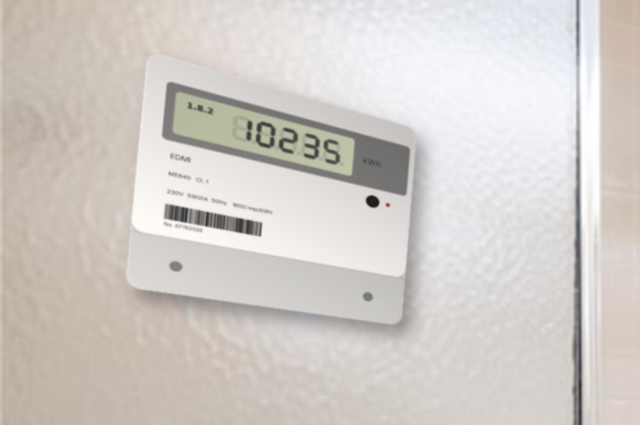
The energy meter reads 10235 kWh
